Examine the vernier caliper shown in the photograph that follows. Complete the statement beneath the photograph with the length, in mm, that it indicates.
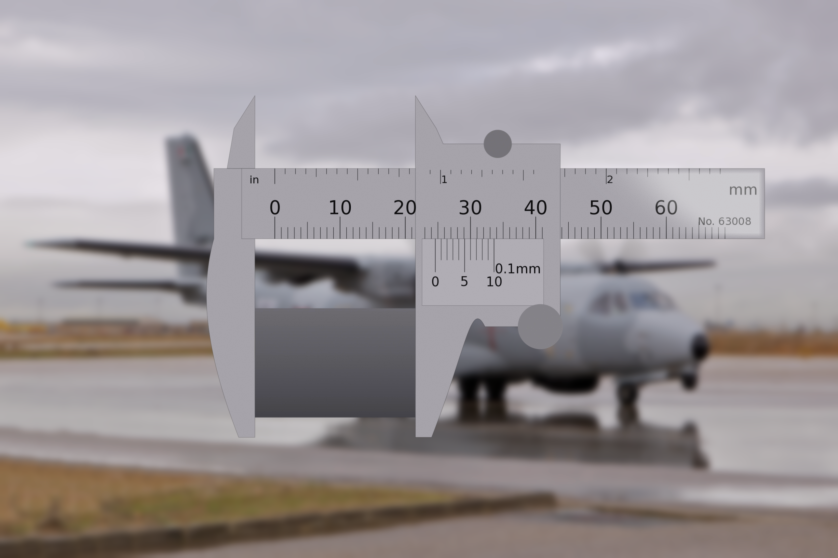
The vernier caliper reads 24.6 mm
